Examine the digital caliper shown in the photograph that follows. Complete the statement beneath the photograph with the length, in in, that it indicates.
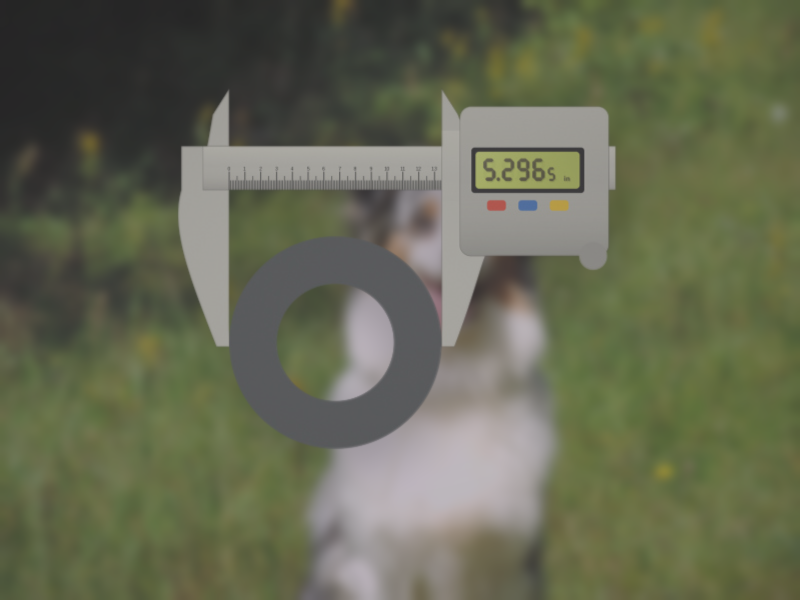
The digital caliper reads 5.2965 in
